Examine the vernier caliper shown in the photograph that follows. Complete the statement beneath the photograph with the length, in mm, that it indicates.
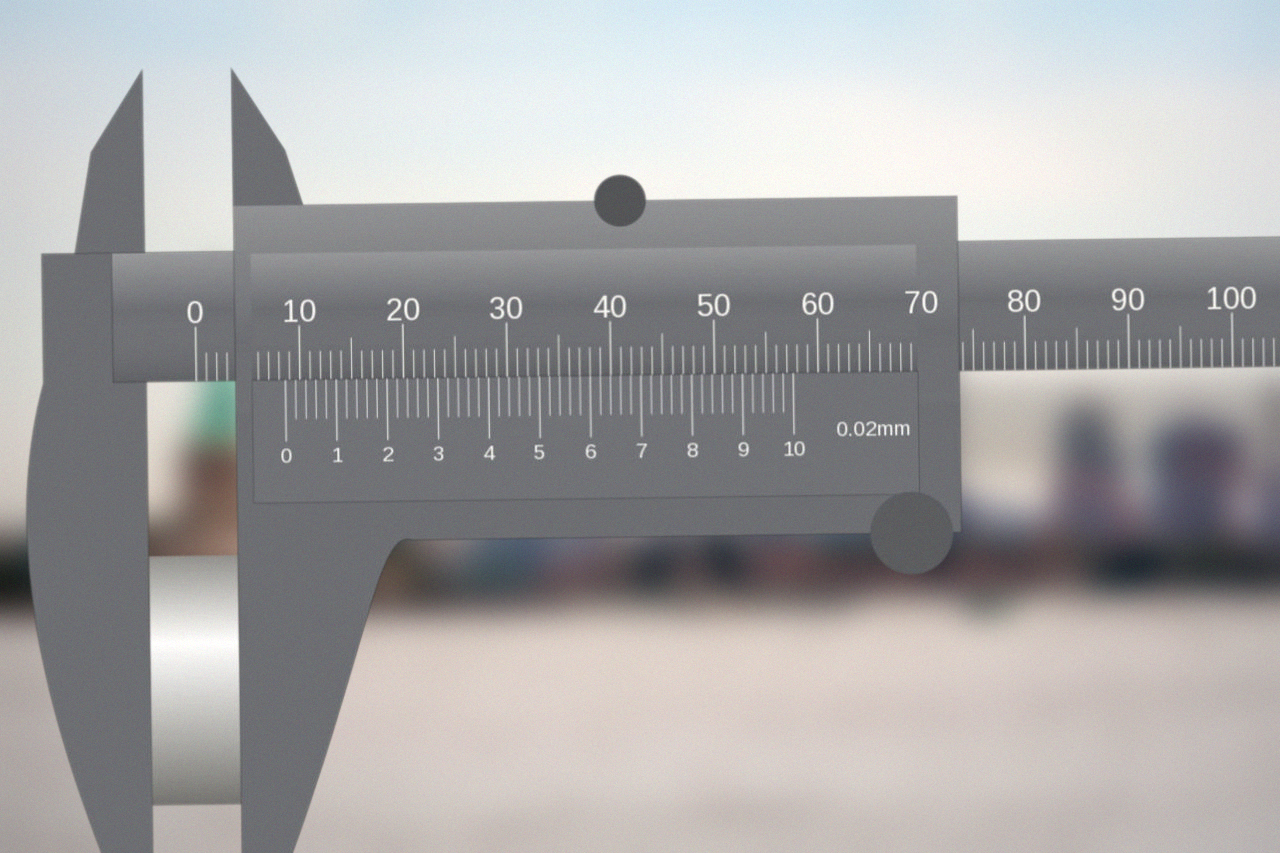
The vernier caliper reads 8.6 mm
